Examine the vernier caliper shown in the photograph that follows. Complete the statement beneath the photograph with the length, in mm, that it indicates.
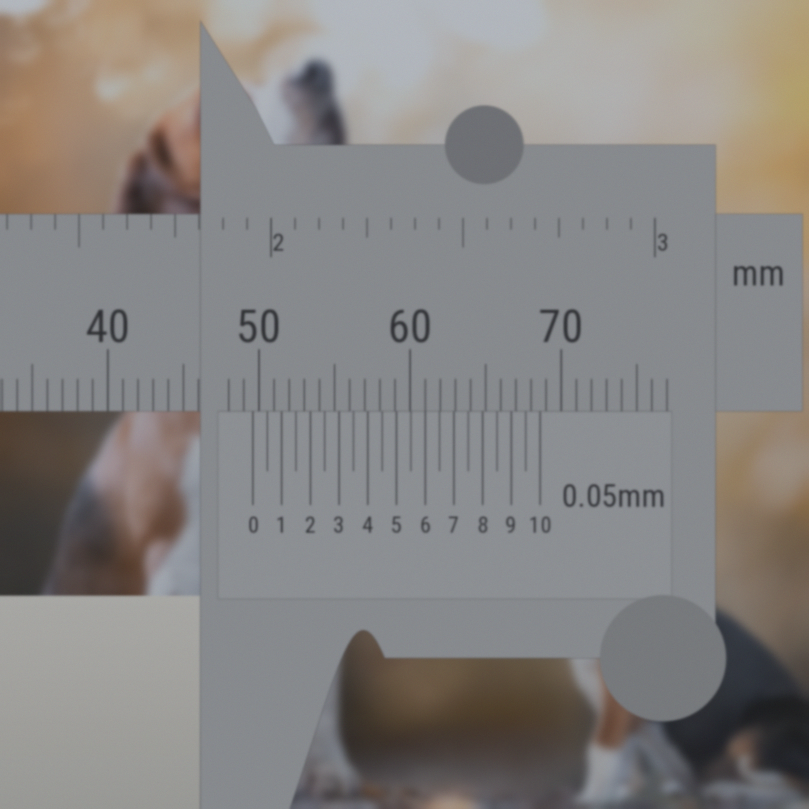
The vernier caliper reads 49.6 mm
